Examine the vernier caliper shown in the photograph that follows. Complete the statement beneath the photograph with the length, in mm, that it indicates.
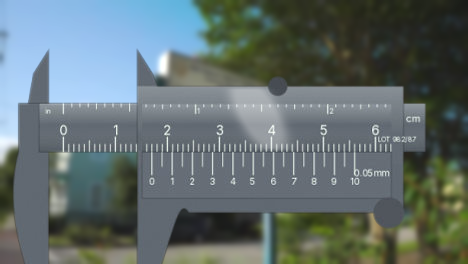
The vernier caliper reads 17.0 mm
